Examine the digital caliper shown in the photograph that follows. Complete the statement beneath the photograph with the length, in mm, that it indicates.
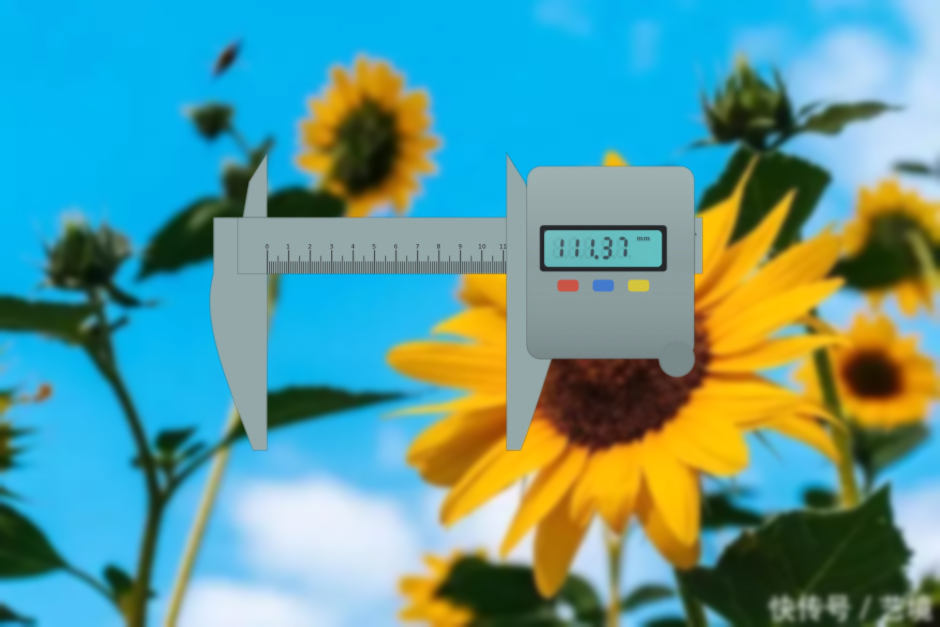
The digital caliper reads 111.37 mm
